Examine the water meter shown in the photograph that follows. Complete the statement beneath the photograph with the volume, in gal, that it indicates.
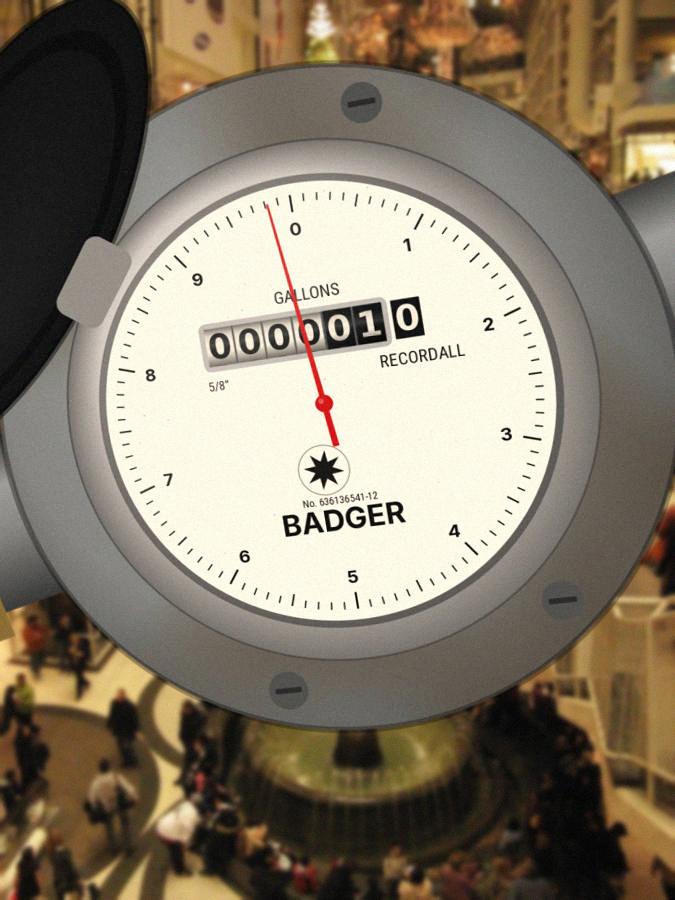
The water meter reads 9.8 gal
